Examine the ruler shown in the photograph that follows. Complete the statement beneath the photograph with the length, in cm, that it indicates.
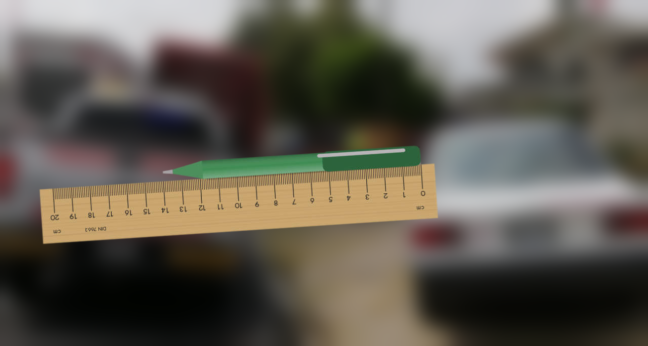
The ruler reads 14 cm
